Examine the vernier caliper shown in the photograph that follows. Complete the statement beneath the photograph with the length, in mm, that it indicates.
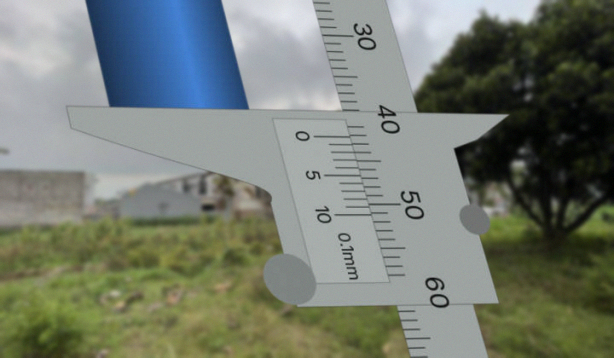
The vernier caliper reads 42.2 mm
